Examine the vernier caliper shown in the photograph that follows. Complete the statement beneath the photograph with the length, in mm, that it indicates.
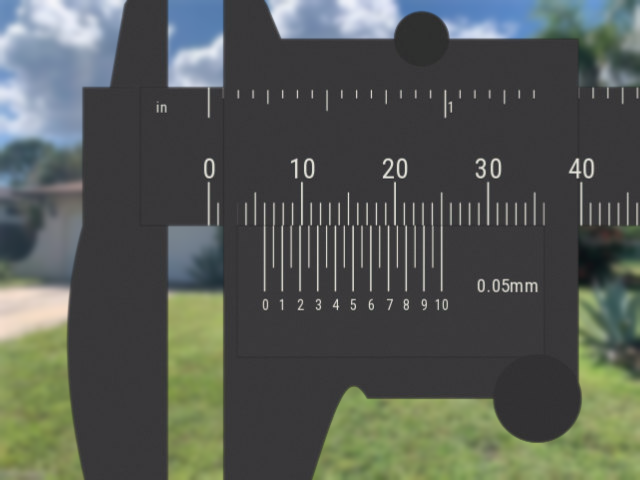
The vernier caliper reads 6.0 mm
